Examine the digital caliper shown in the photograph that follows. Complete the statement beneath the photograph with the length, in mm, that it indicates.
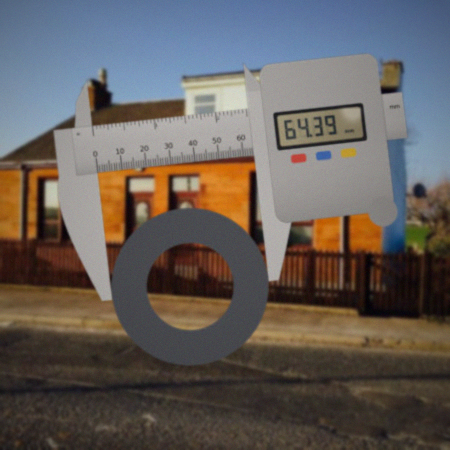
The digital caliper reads 64.39 mm
